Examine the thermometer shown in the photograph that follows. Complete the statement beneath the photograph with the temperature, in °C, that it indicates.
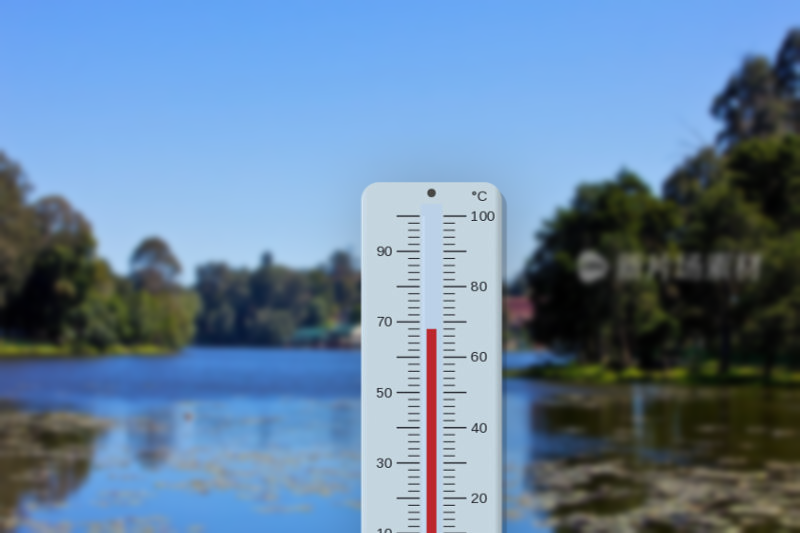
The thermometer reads 68 °C
